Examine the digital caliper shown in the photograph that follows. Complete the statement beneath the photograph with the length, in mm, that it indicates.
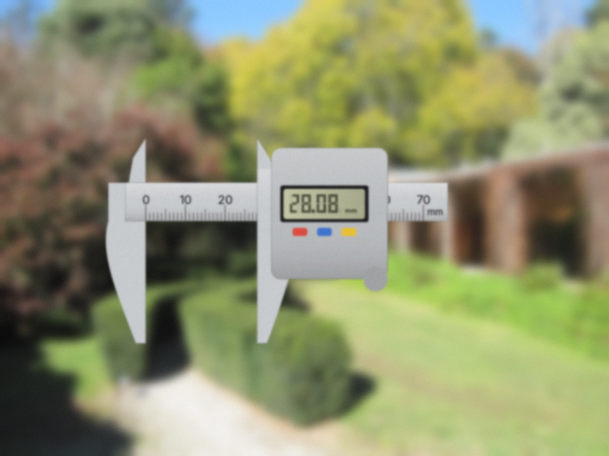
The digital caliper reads 28.08 mm
